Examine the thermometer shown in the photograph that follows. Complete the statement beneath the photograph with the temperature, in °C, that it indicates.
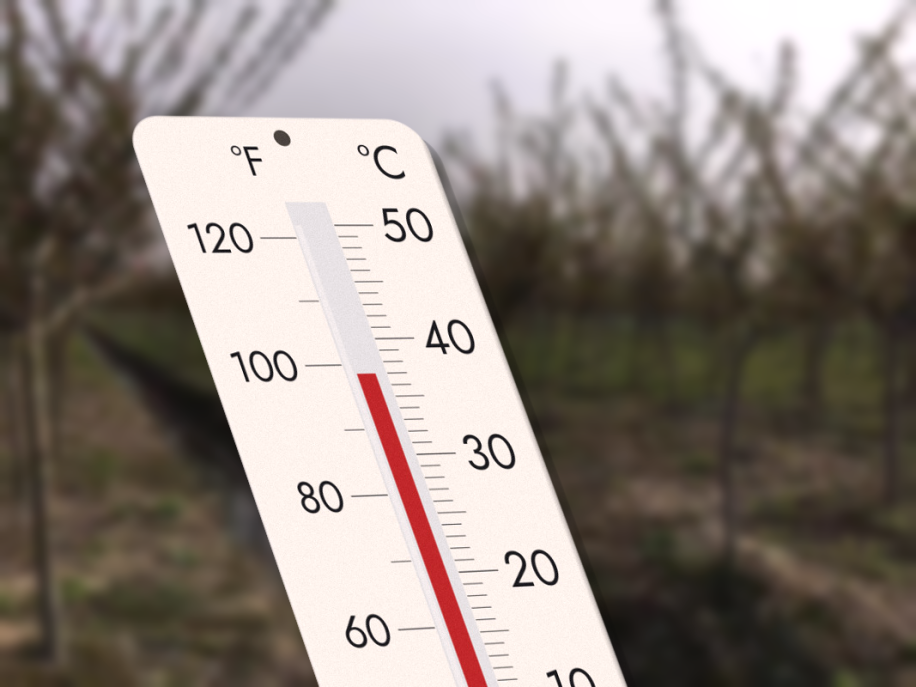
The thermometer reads 37 °C
